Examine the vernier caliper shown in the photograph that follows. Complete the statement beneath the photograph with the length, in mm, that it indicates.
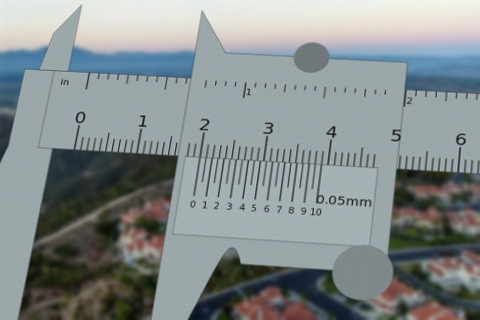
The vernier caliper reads 20.0 mm
